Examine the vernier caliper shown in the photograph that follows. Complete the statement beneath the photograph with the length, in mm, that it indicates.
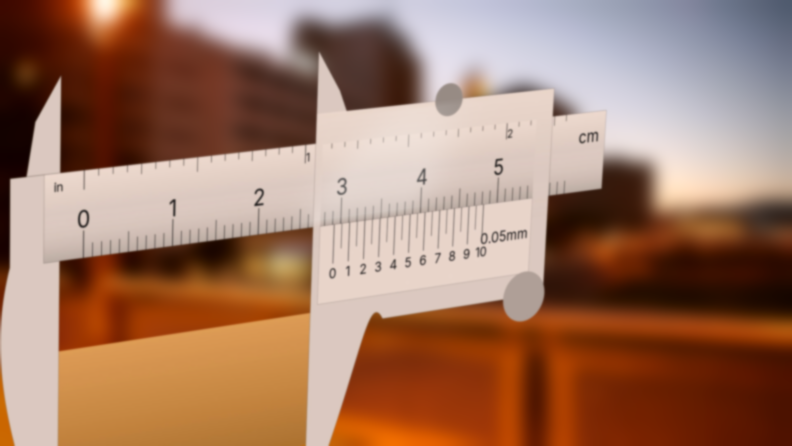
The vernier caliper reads 29.2 mm
